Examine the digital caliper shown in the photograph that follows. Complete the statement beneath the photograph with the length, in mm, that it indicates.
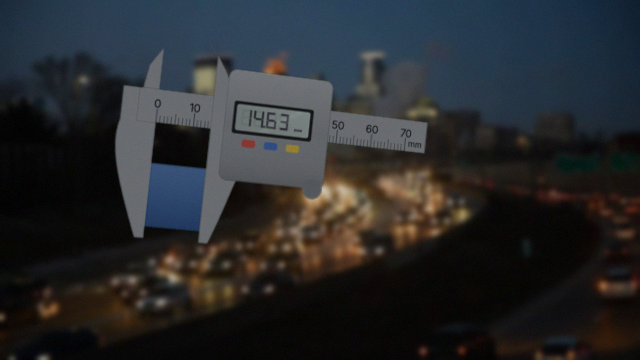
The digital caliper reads 14.63 mm
